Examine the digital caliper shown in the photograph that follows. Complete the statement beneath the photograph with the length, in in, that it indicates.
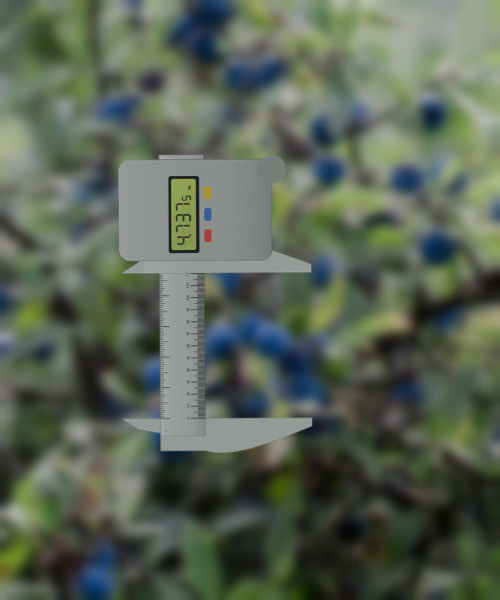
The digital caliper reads 4.7375 in
